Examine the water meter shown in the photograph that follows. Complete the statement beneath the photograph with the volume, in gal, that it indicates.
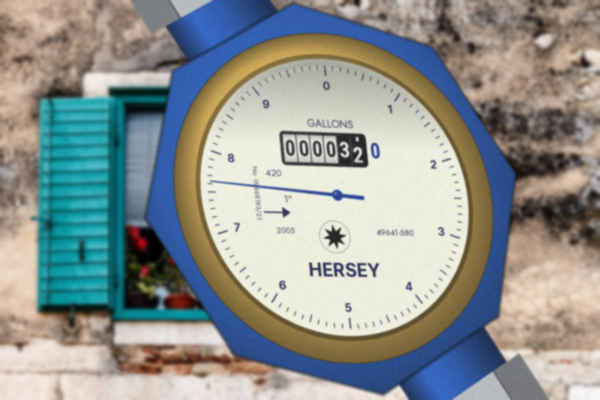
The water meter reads 317.6 gal
